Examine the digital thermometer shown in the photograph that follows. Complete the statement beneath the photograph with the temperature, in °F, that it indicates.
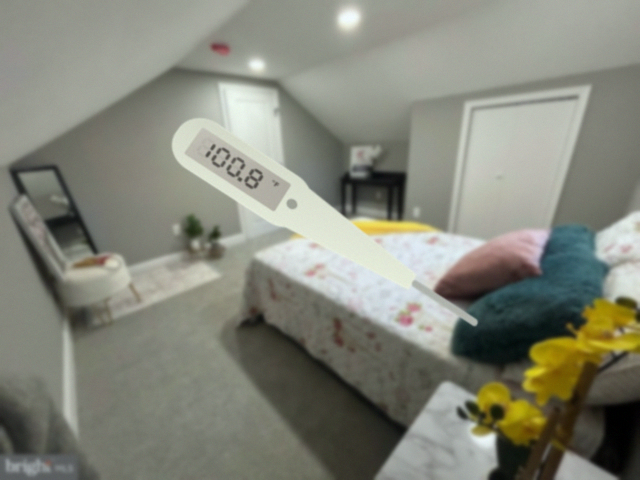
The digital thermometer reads 100.8 °F
